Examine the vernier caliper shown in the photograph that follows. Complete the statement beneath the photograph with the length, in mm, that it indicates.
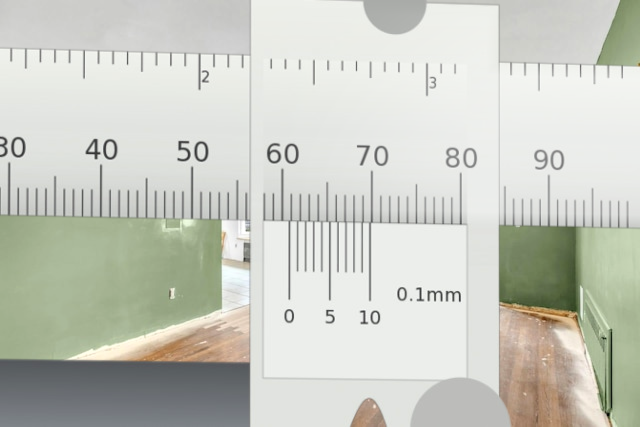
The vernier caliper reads 60.8 mm
